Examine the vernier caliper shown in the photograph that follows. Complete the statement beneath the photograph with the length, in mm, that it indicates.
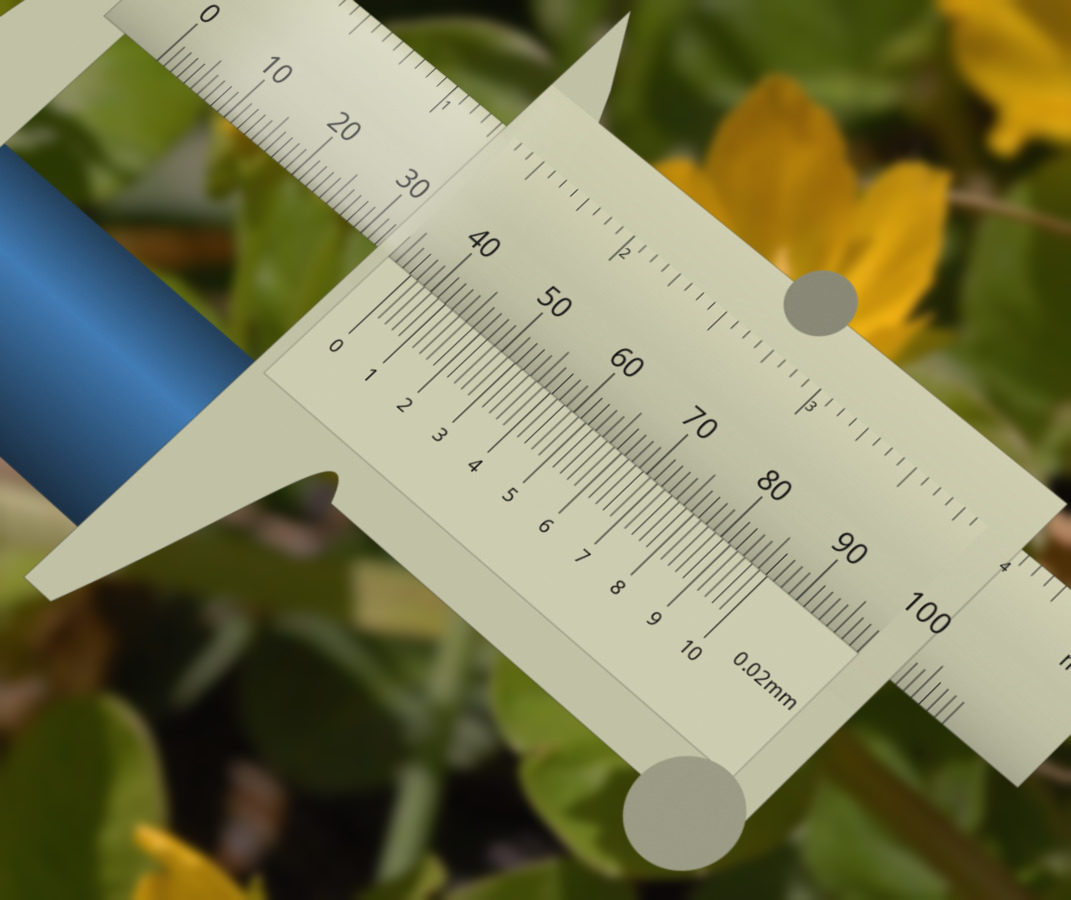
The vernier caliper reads 37.2 mm
